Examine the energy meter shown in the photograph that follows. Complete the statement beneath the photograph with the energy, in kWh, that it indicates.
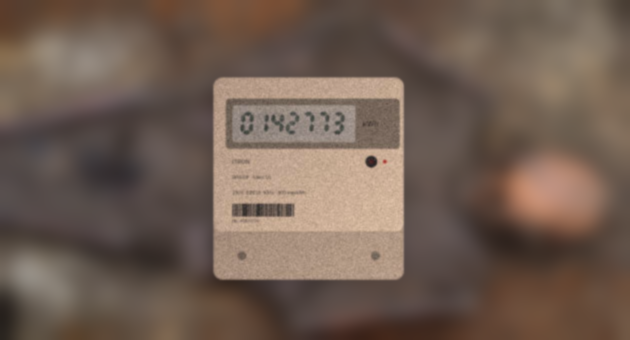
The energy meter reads 142773 kWh
